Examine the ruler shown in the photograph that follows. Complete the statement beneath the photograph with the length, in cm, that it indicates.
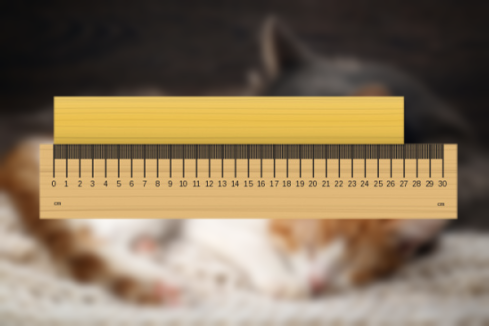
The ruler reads 27 cm
